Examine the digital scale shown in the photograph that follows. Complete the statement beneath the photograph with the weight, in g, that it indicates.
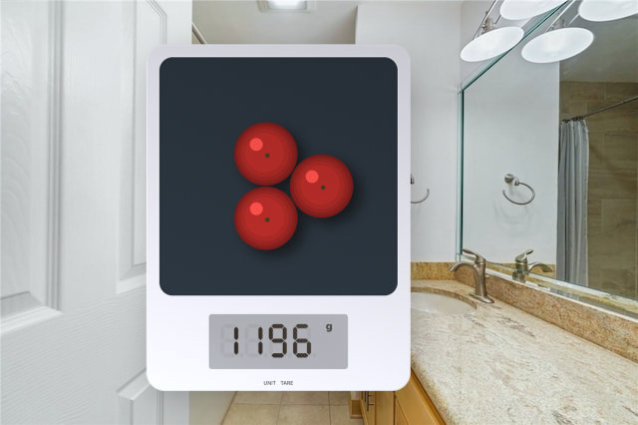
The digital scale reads 1196 g
